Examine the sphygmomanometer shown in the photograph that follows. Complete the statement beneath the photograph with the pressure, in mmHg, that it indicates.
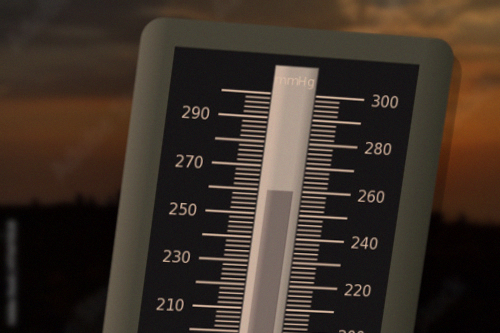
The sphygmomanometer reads 260 mmHg
